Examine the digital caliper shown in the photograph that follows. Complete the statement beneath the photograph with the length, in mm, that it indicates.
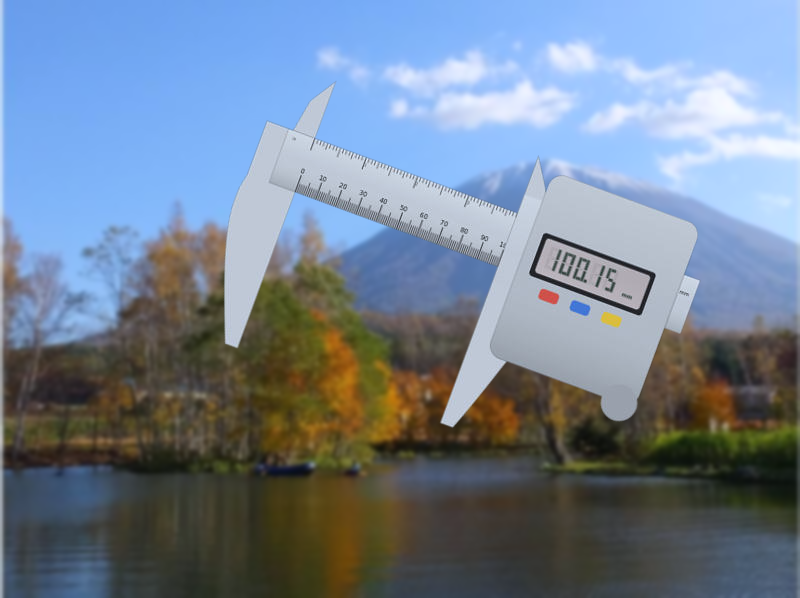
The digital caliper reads 100.15 mm
